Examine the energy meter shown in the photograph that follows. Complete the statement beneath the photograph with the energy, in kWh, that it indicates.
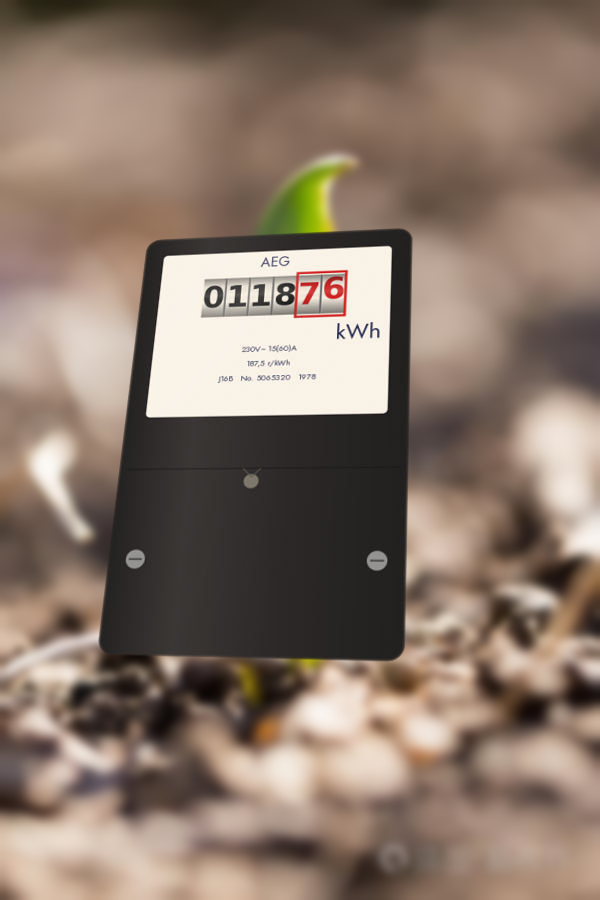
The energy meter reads 118.76 kWh
